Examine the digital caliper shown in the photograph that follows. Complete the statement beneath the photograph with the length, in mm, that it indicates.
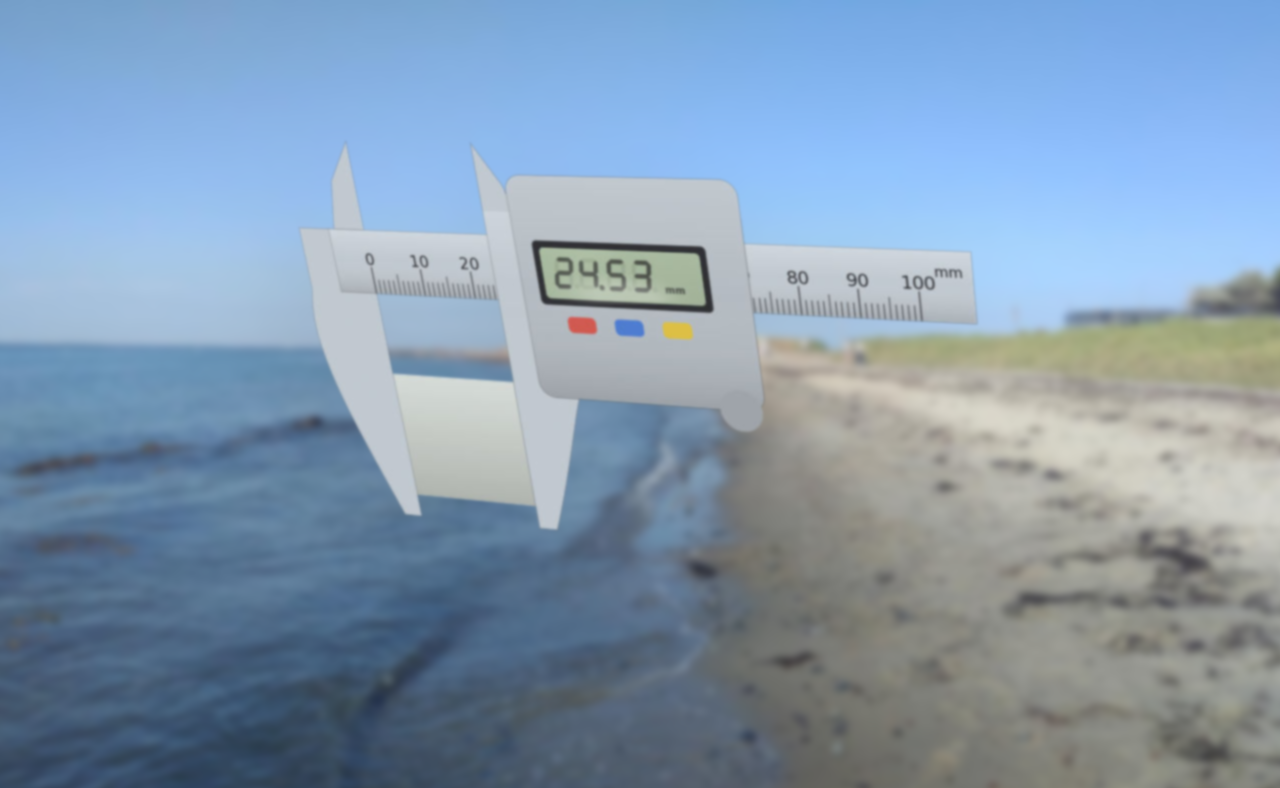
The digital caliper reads 24.53 mm
